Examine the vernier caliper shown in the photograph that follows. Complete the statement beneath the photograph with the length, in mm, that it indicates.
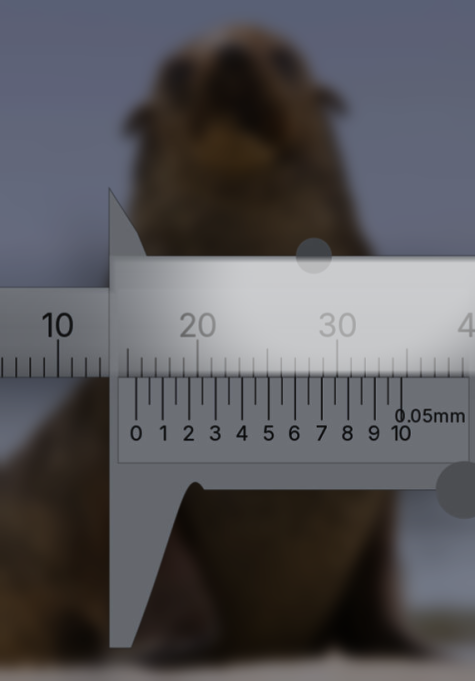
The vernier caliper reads 15.6 mm
